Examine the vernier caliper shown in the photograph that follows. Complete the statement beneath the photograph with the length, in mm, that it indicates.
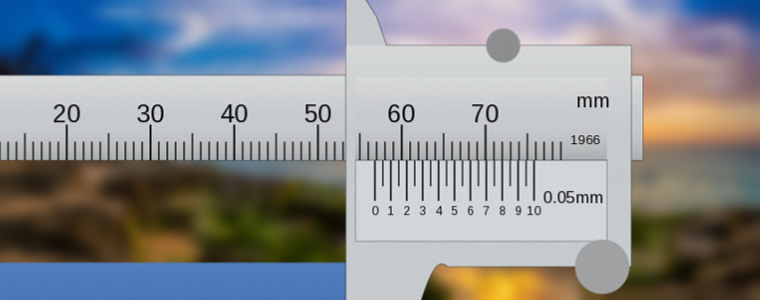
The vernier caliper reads 56.8 mm
